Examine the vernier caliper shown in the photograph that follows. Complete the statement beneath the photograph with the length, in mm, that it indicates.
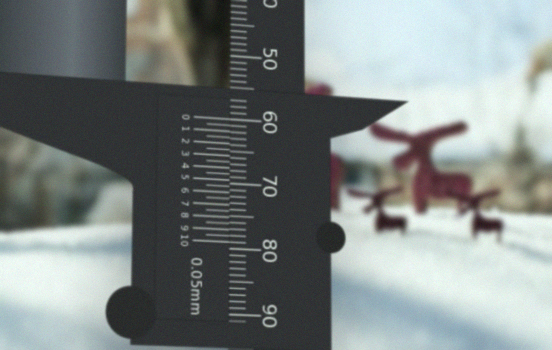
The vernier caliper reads 60.0 mm
